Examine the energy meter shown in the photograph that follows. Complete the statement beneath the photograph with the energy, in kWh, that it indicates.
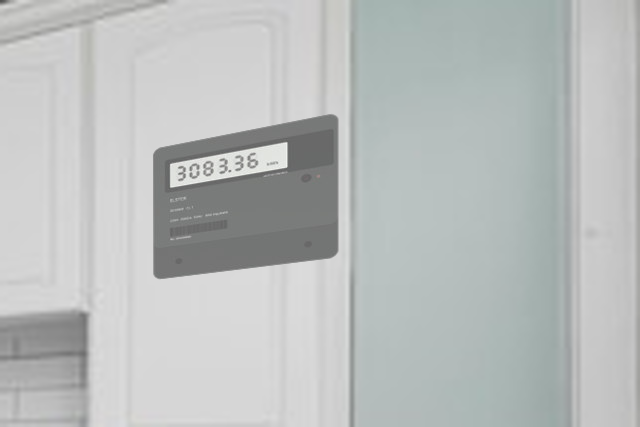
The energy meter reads 3083.36 kWh
